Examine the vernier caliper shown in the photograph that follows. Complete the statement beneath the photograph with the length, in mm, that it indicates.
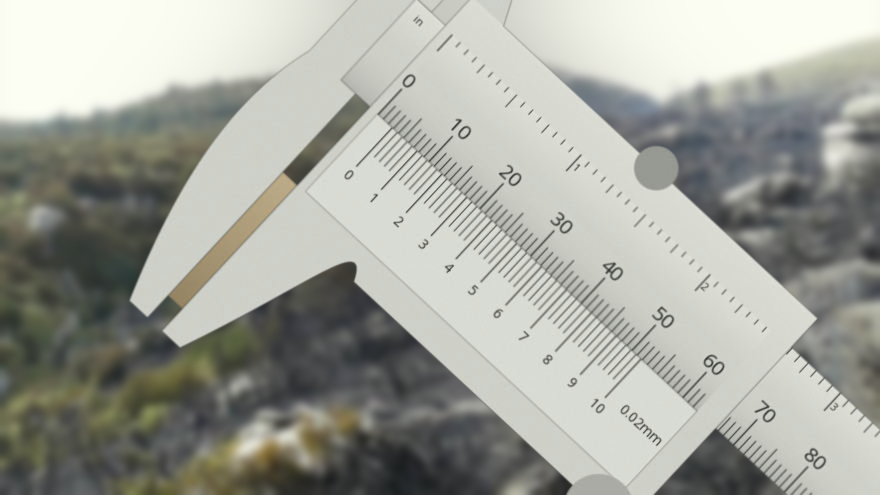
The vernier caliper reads 2.8 mm
